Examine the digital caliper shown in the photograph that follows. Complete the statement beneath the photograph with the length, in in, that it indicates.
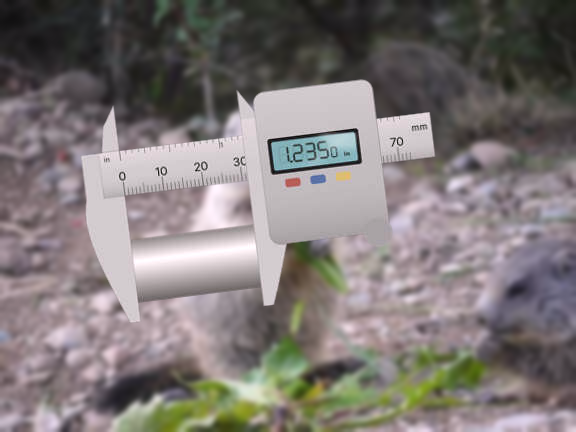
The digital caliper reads 1.2350 in
